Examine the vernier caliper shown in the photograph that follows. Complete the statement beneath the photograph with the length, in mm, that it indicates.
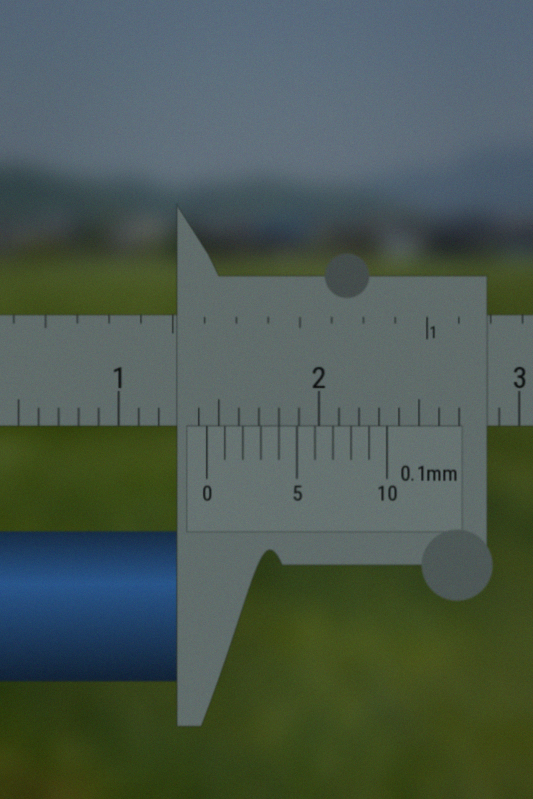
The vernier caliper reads 14.4 mm
